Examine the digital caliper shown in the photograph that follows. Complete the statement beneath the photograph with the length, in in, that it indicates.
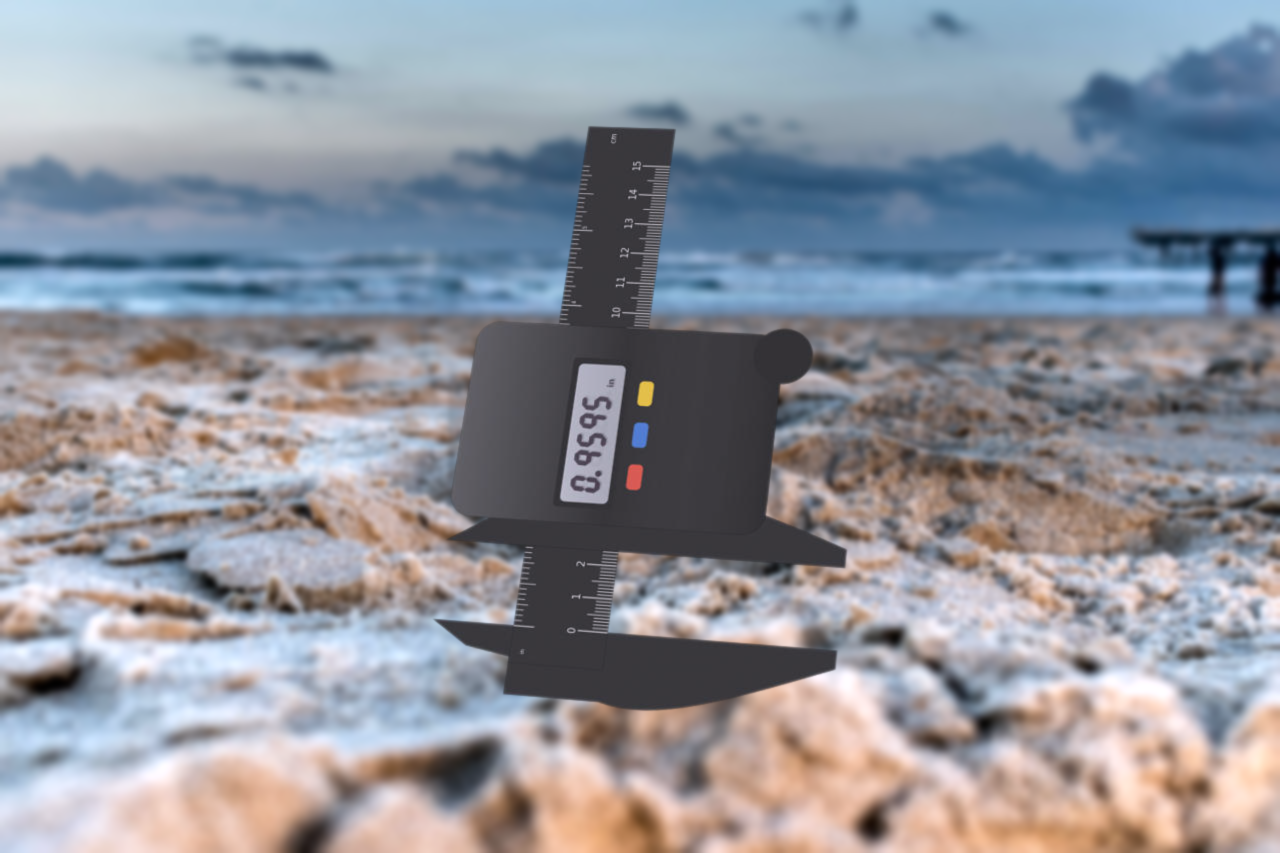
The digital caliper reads 0.9595 in
